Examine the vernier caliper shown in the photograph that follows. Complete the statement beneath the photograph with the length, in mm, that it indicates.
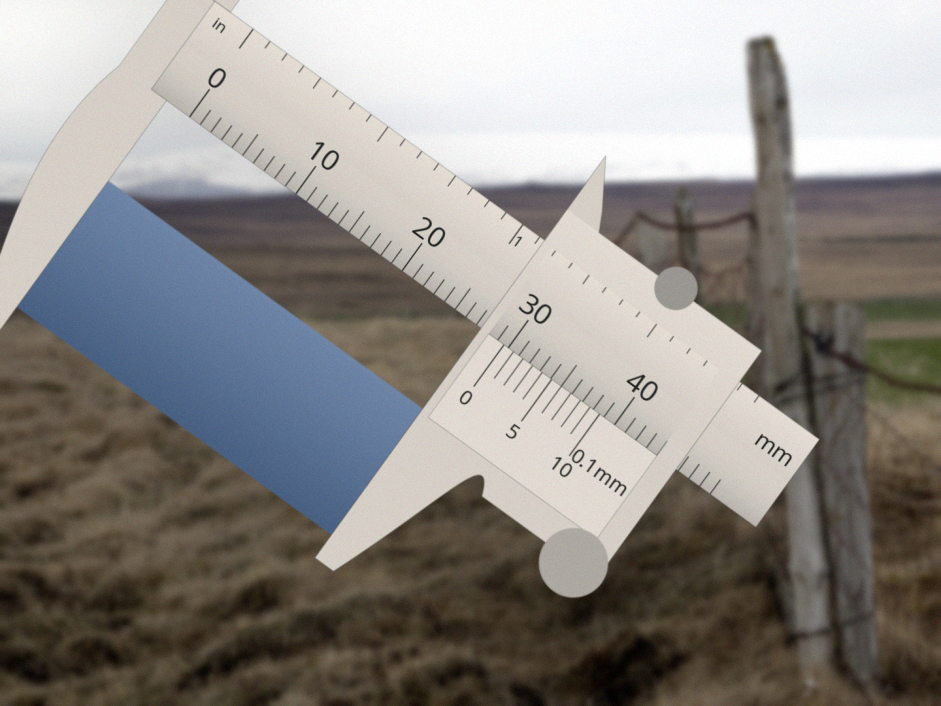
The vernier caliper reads 29.6 mm
